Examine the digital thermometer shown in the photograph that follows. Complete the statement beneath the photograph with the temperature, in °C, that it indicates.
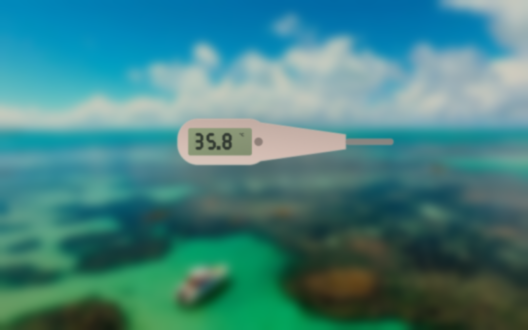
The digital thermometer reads 35.8 °C
